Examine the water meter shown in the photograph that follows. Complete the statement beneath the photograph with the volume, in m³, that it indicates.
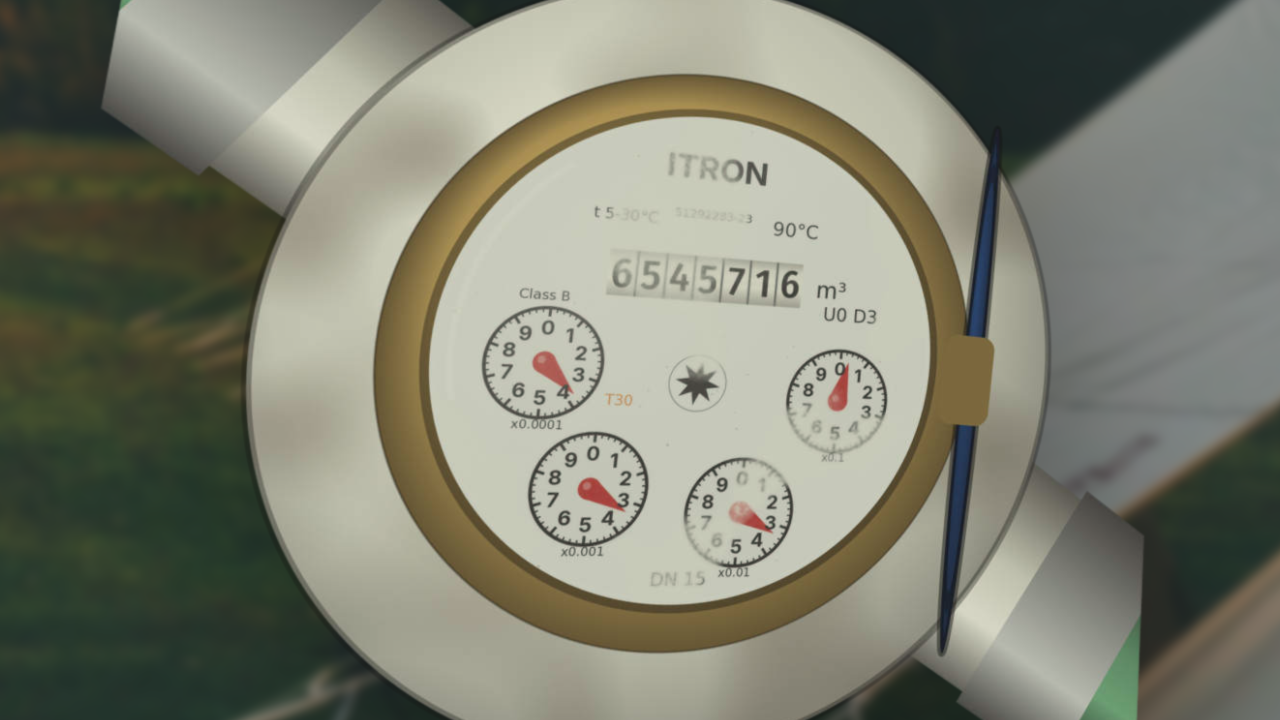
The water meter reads 6545716.0333 m³
